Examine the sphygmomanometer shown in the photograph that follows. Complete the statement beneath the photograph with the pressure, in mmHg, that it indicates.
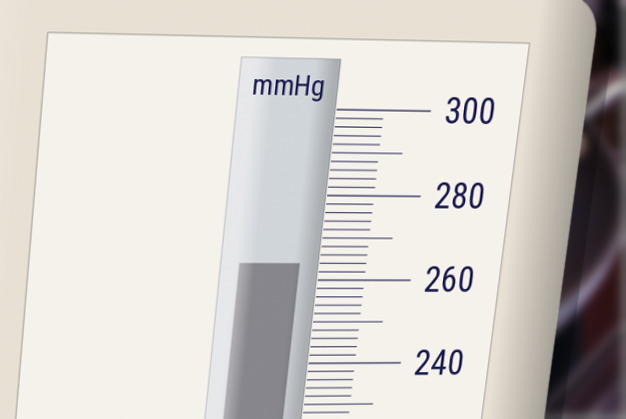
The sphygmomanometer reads 264 mmHg
